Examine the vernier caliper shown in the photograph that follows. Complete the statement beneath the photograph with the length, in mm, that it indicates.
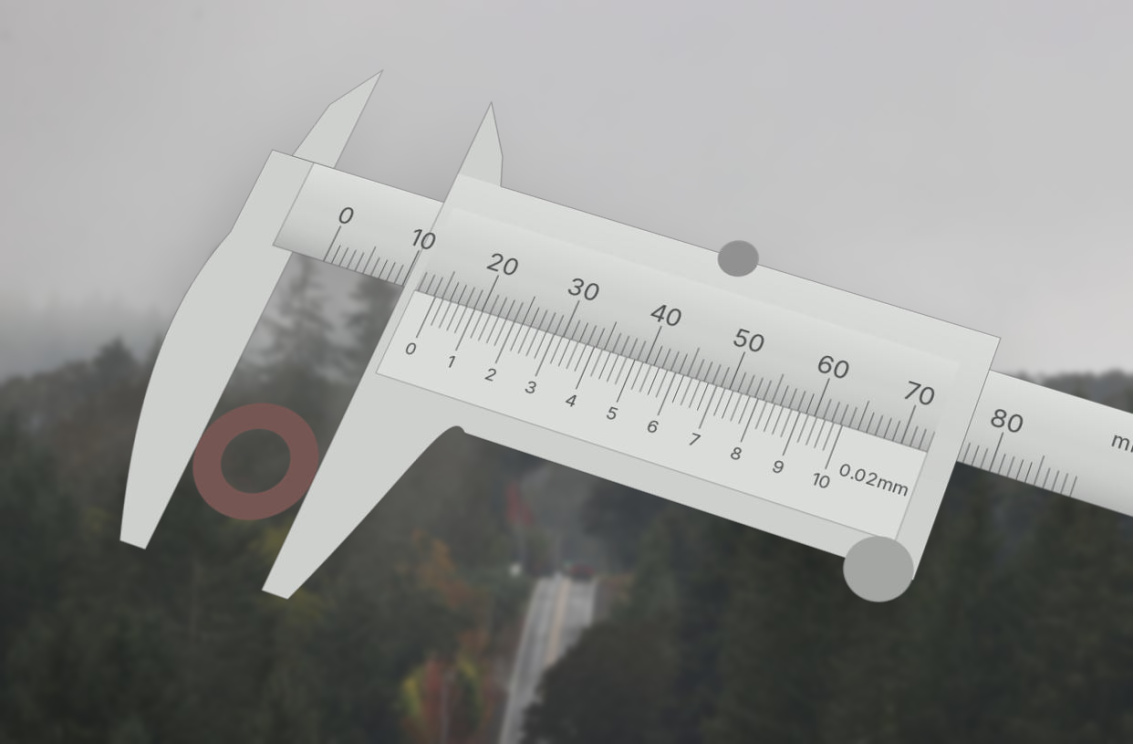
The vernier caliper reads 14.2 mm
